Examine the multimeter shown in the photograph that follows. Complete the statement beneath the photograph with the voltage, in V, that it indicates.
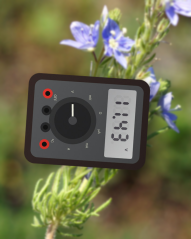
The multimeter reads 11.43 V
